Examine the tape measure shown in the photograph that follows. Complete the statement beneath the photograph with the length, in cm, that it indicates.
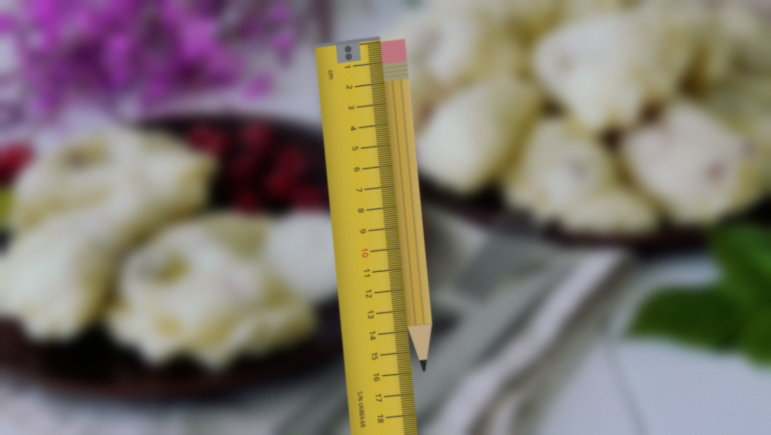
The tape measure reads 16 cm
